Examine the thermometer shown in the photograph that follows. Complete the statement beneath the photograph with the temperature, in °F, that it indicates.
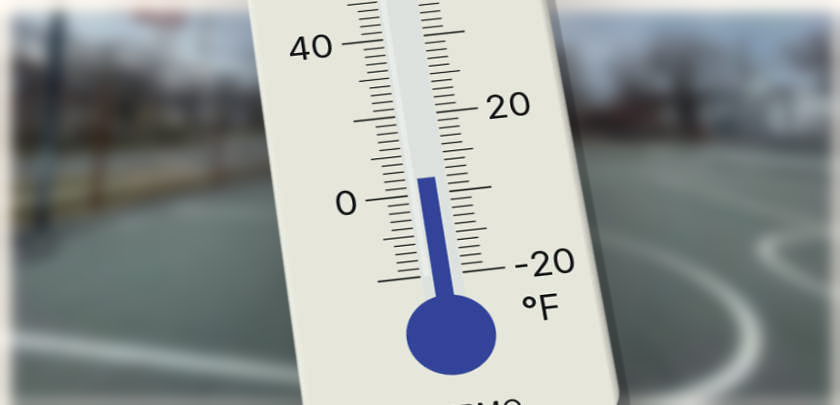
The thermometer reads 4 °F
